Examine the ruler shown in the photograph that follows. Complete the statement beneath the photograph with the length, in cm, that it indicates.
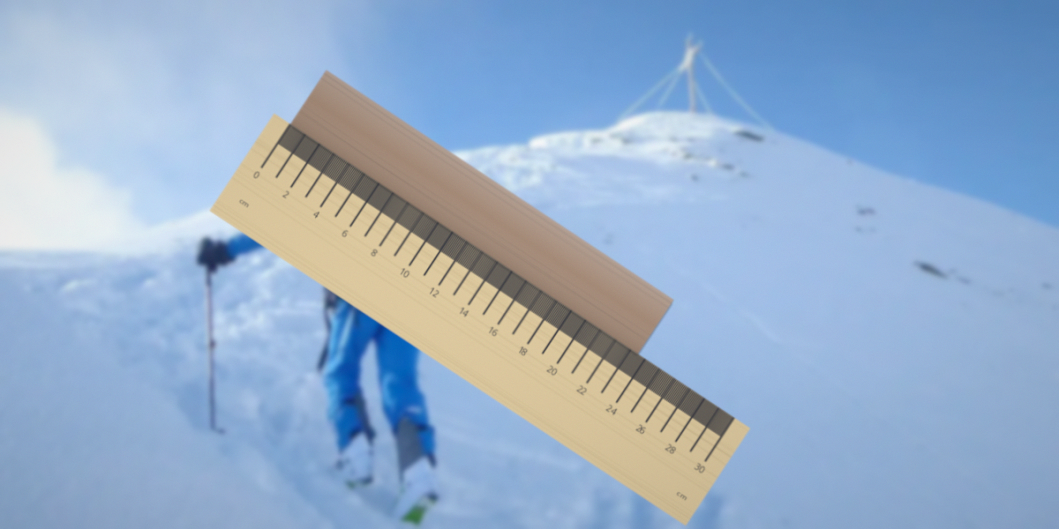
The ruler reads 23.5 cm
